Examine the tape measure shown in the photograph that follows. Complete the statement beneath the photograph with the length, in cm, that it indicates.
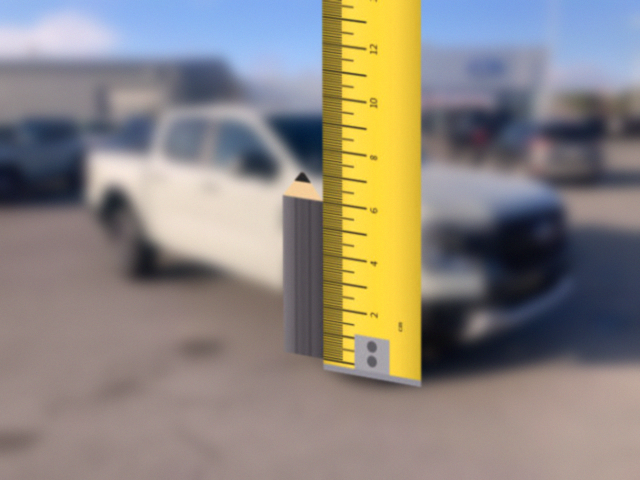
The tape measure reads 7 cm
